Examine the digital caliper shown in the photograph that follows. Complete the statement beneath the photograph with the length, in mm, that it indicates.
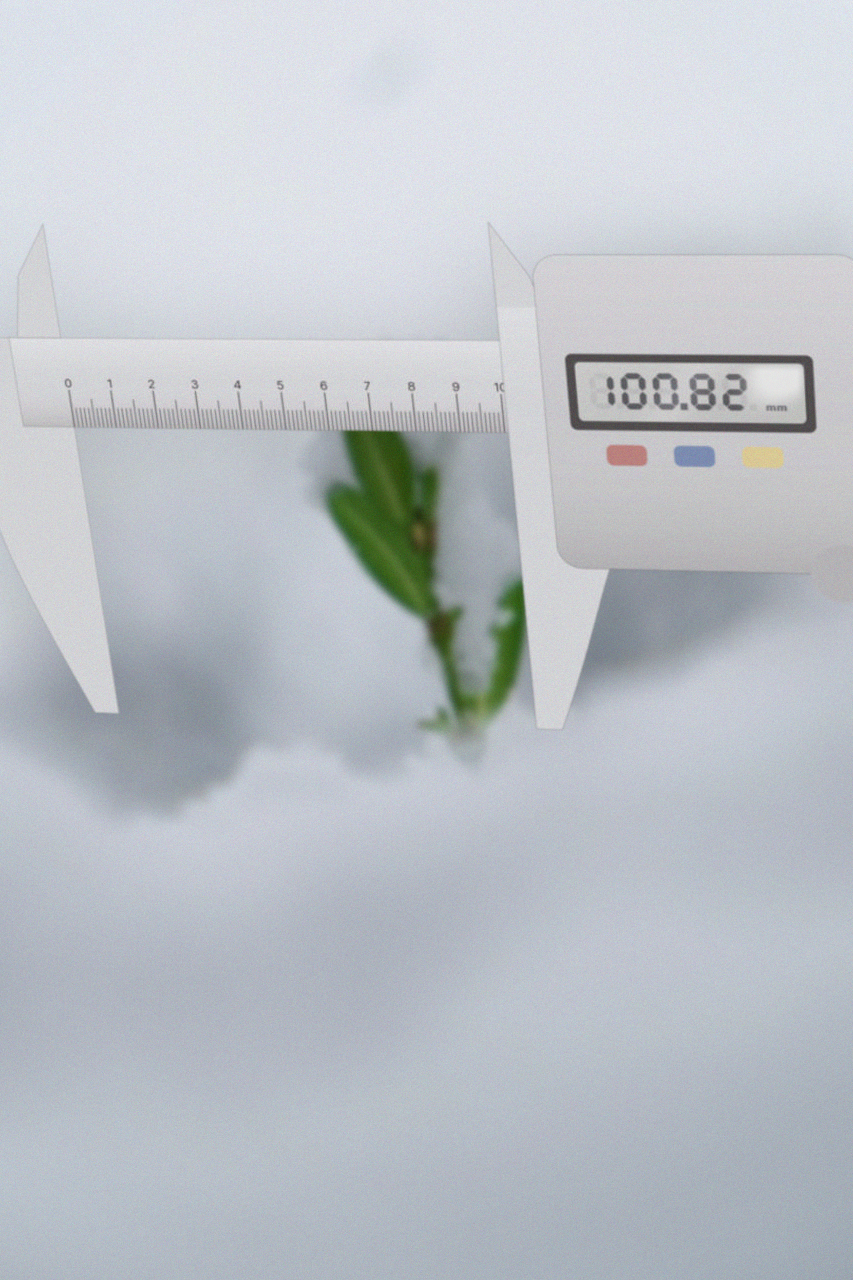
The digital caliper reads 100.82 mm
